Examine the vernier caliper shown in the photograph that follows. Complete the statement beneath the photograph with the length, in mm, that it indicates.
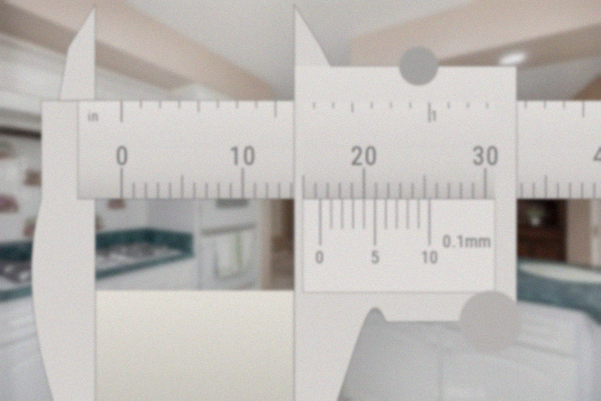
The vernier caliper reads 16.4 mm
